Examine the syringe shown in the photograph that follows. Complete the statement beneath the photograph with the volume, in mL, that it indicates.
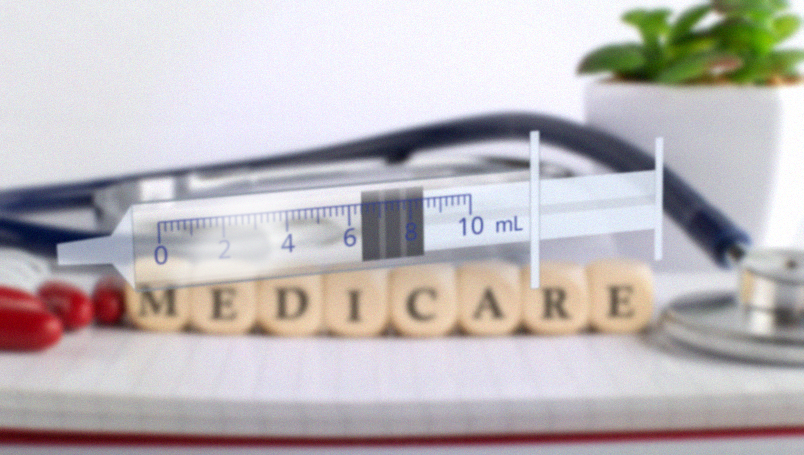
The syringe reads 6.4 mL
